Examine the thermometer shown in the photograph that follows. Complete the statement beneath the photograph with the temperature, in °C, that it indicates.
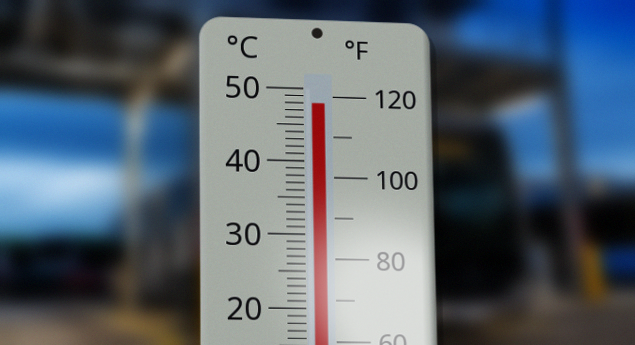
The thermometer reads 48 °C
